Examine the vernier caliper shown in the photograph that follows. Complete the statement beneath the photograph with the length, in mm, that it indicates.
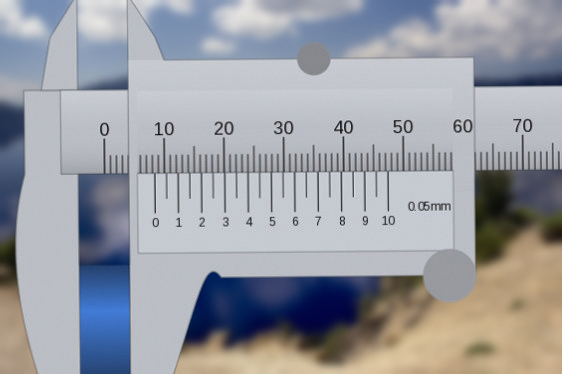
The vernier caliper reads 8.4 mm
